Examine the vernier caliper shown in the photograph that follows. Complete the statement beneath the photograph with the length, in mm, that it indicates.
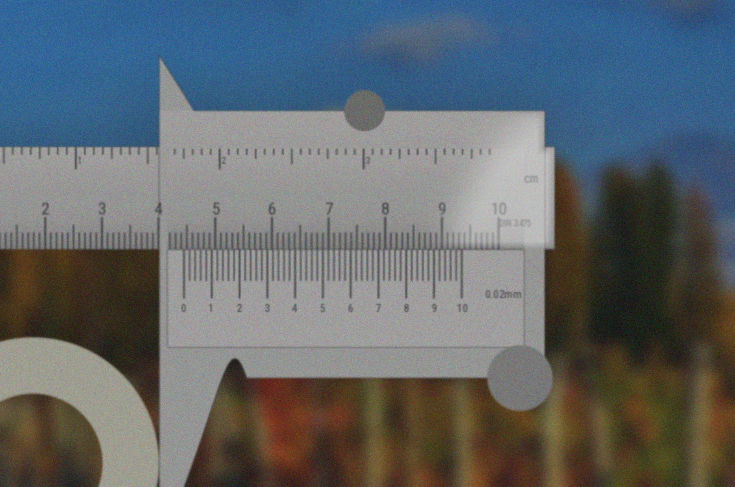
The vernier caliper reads 44.5 mm
